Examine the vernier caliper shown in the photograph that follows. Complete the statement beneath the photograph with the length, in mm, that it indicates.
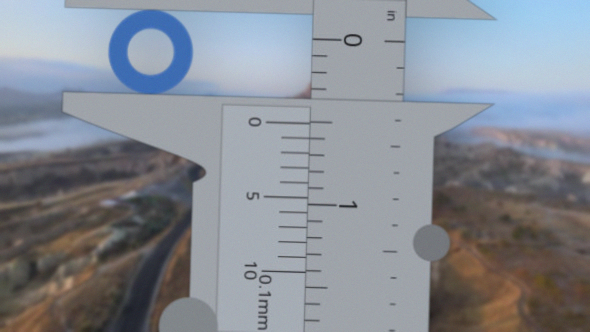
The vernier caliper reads 5.1 mm
